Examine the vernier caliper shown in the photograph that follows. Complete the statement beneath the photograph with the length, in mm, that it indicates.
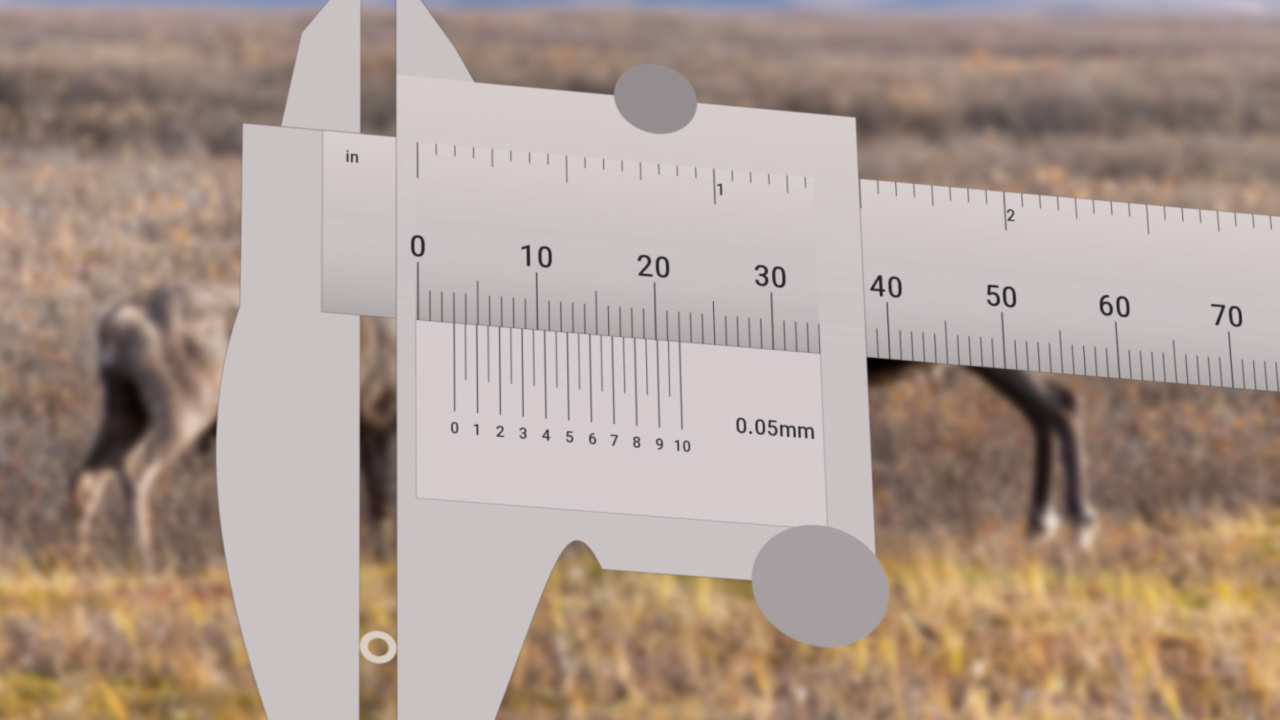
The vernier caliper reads 3.0 mm
